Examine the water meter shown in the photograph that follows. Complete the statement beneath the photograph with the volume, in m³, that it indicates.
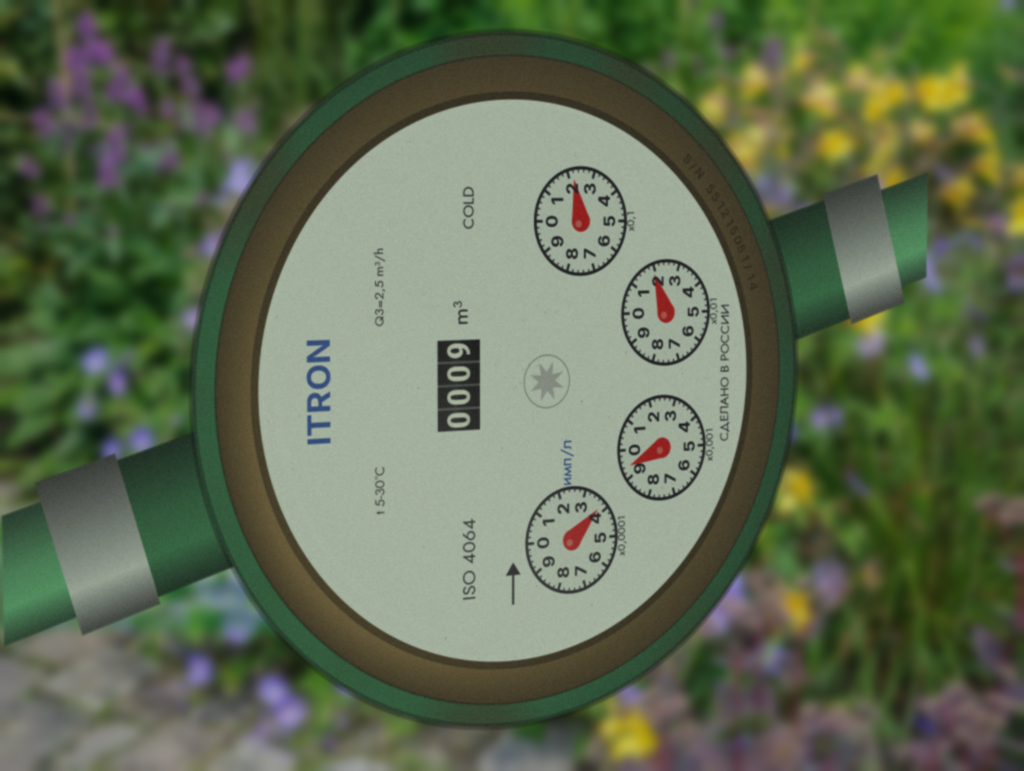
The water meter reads 9.2193 m³
